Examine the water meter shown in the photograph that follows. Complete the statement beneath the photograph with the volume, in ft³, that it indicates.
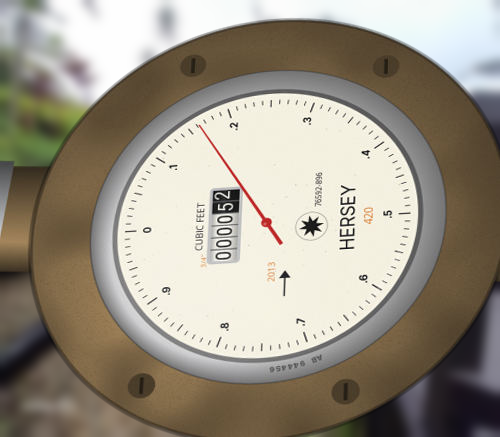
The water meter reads 52.16 ft³
